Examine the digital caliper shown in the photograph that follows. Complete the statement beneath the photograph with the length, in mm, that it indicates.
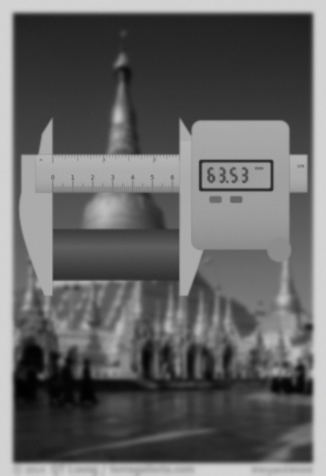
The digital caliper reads 63.53 mm
